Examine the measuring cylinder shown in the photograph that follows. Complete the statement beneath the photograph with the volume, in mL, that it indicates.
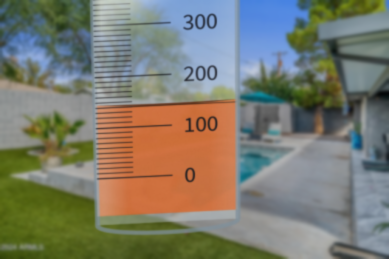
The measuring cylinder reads 140 mL
